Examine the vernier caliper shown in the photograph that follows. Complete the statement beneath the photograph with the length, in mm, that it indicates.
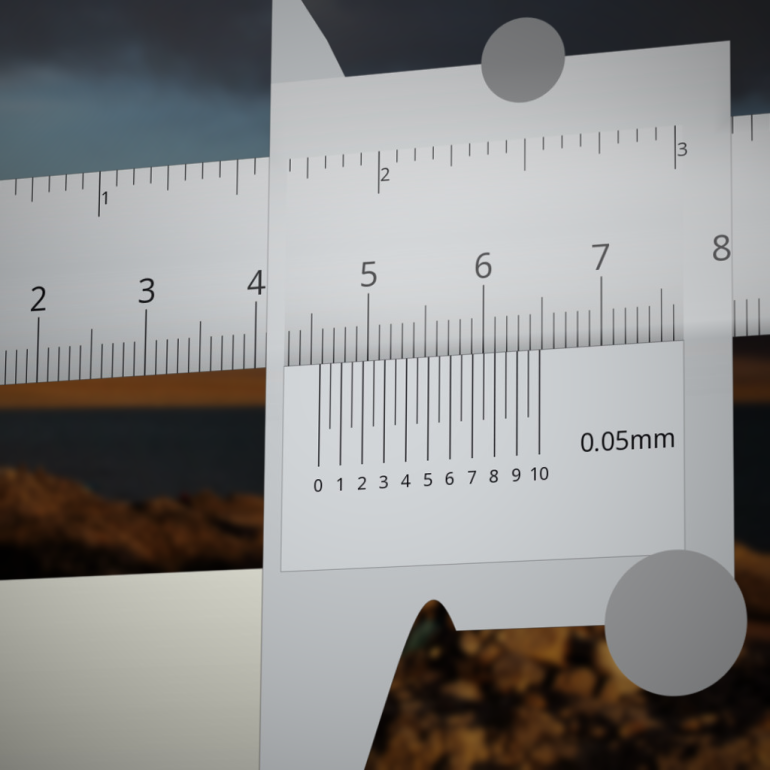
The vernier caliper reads 45.8 mm
